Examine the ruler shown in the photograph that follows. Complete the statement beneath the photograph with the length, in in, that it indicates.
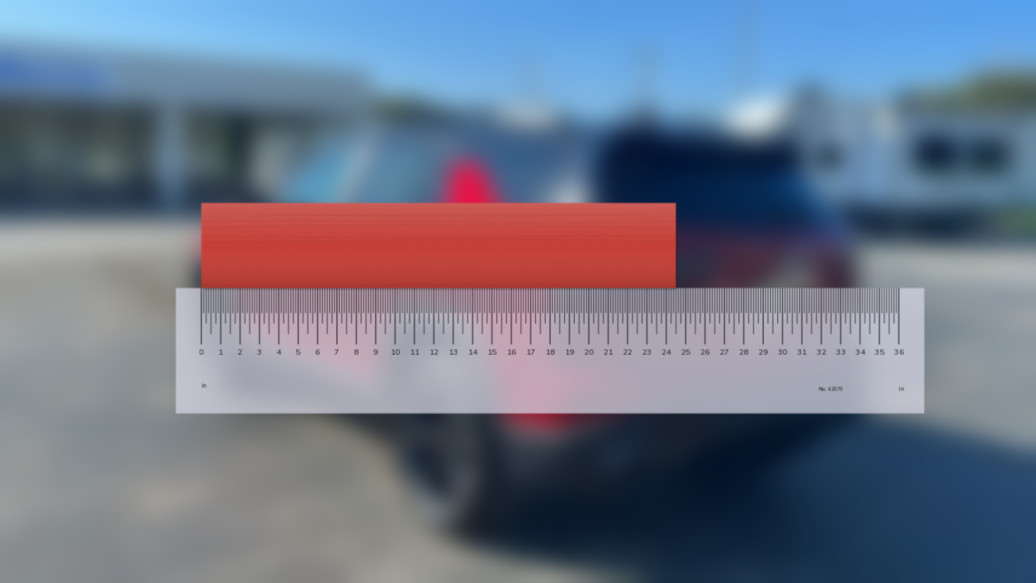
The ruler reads 24.5 in
